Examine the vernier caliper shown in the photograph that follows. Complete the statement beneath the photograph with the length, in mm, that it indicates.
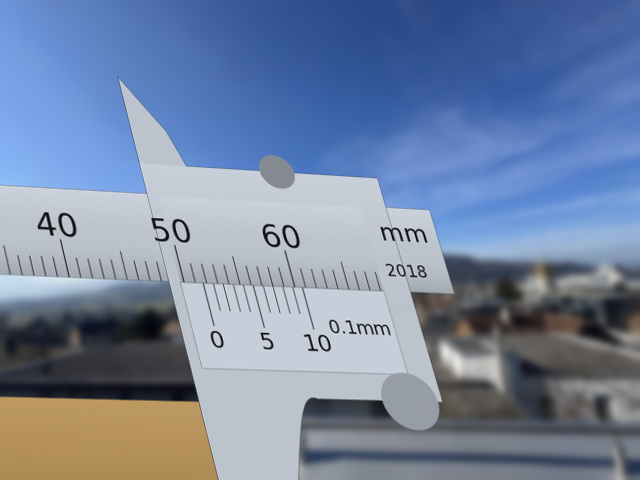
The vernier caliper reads 51.7 mm
